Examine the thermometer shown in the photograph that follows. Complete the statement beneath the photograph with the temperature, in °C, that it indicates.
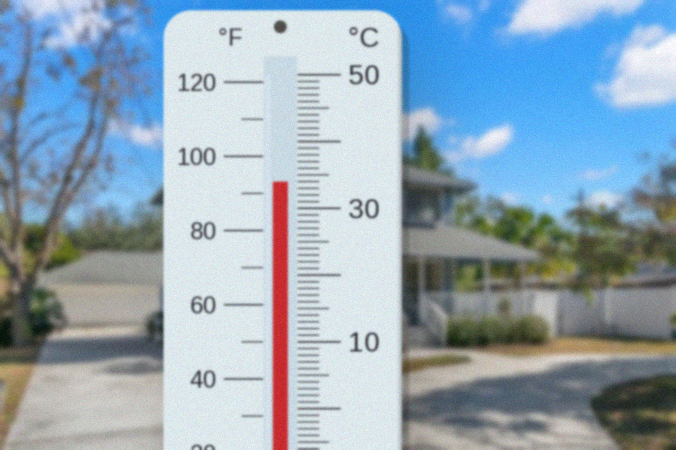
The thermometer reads 34 °C
